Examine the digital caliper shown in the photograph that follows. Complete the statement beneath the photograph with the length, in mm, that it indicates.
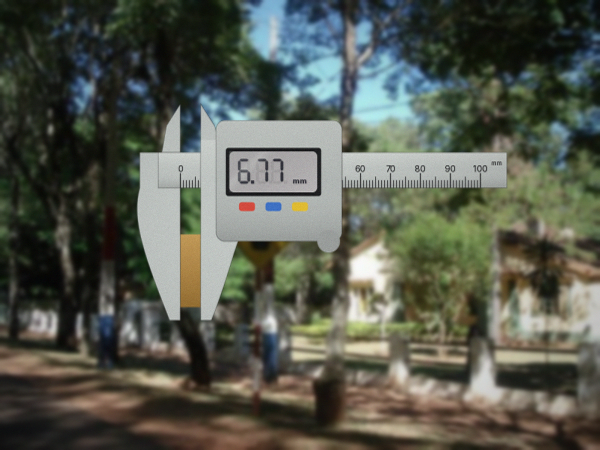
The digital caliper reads 6.77 mm
